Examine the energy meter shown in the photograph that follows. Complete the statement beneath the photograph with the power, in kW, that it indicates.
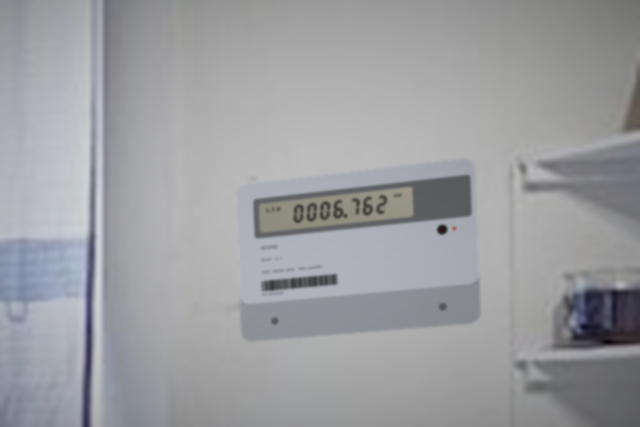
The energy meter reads 6.762 kW
